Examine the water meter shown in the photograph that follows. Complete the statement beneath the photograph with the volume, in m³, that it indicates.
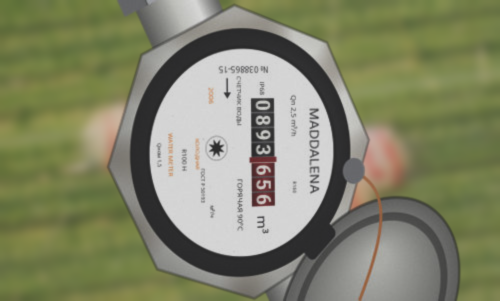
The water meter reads 893.656 m³
